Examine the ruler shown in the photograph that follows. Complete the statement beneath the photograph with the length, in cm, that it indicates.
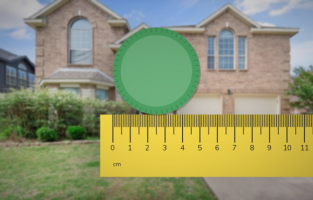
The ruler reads 5 cm
